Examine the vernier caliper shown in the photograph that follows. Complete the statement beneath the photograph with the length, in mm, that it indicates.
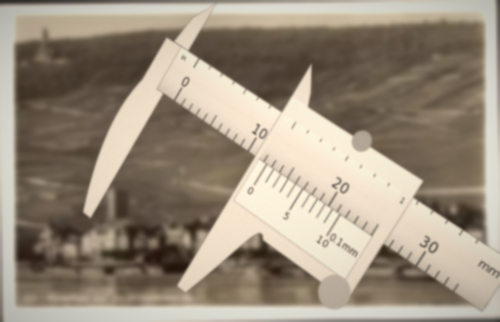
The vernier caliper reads 12.4 mm
